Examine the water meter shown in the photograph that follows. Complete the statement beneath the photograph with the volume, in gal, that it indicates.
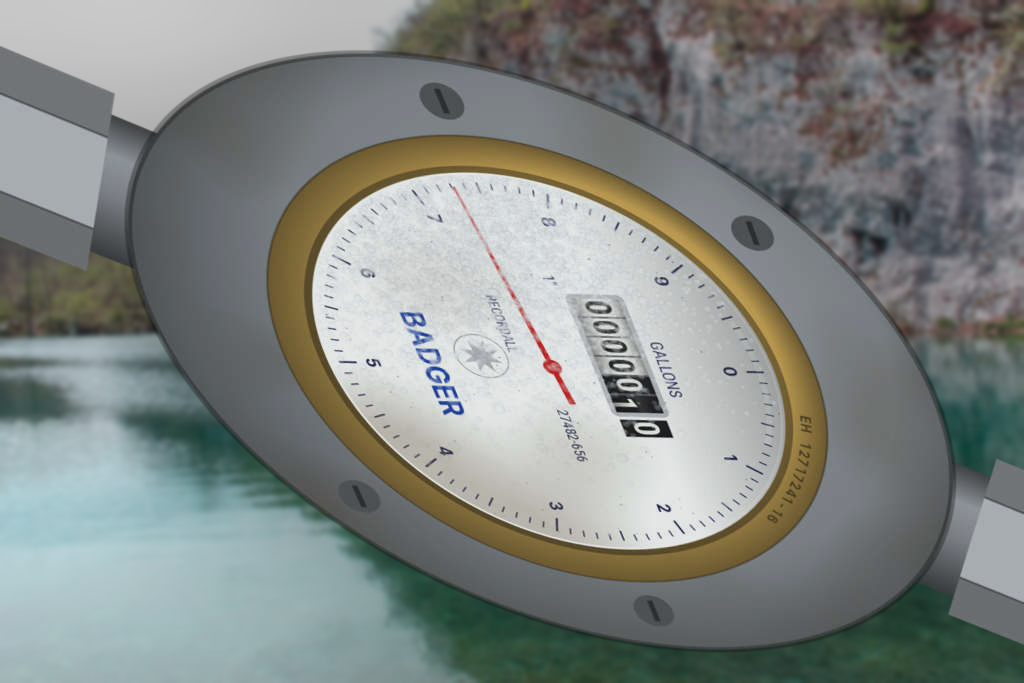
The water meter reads 7.3 gal
